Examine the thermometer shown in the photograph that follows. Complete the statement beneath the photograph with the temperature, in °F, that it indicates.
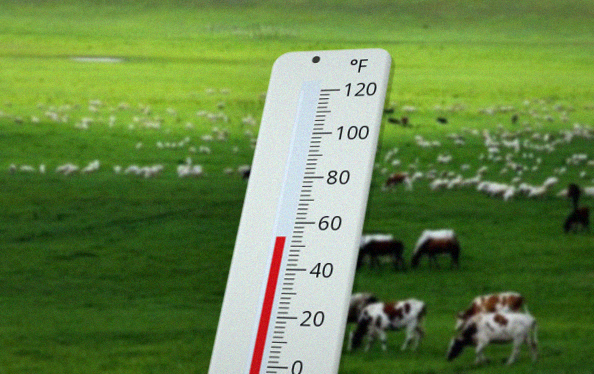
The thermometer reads 54 °F
